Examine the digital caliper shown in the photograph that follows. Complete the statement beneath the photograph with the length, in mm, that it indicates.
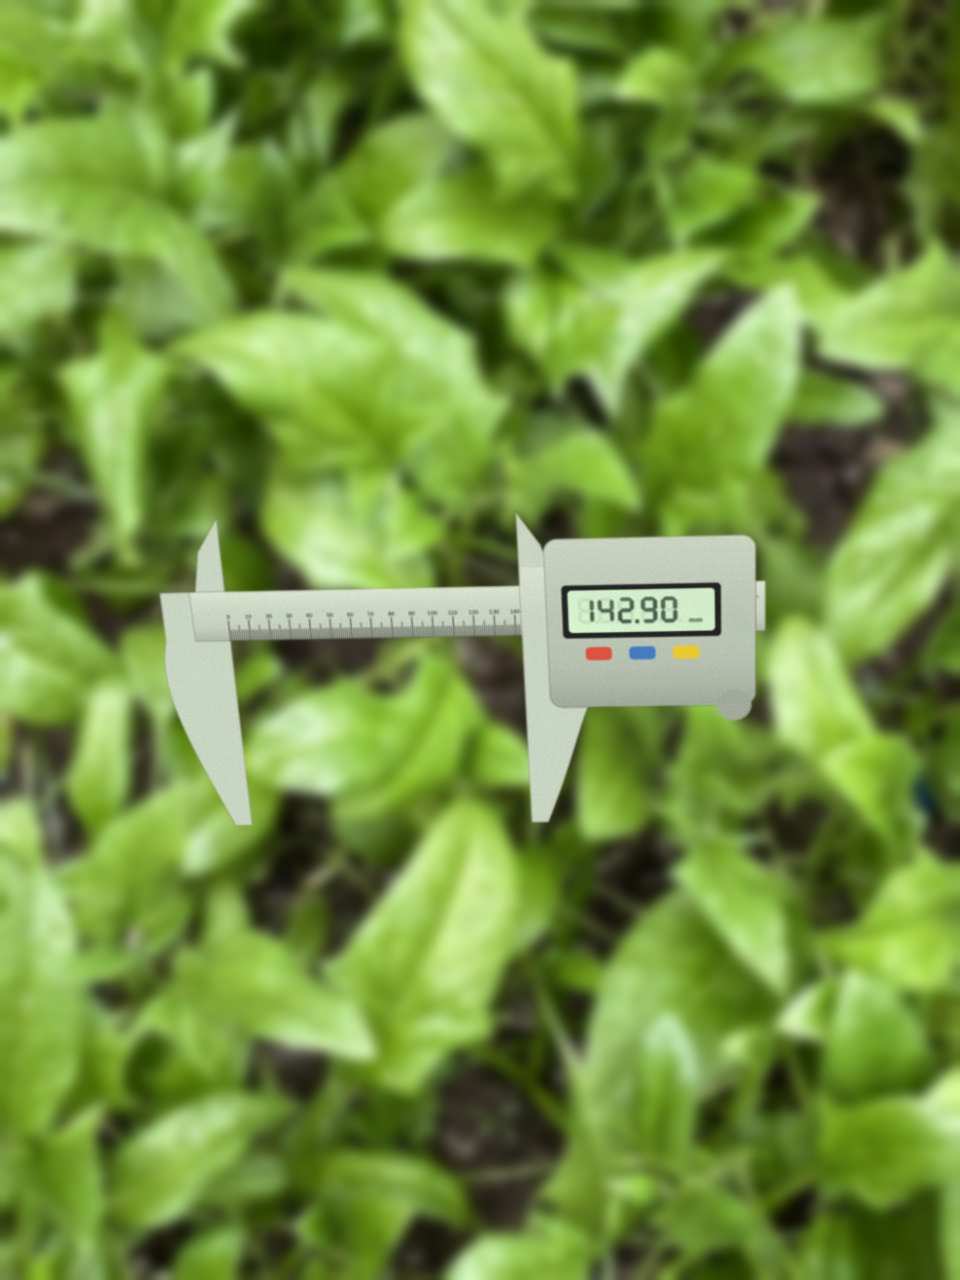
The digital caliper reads 142.90 mm
